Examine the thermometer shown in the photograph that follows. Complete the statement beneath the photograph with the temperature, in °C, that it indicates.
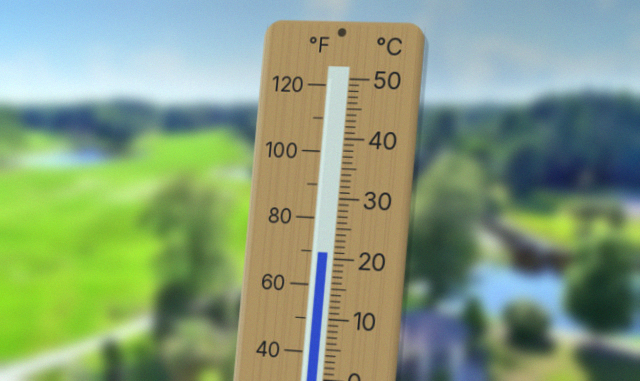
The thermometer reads 21 °C
